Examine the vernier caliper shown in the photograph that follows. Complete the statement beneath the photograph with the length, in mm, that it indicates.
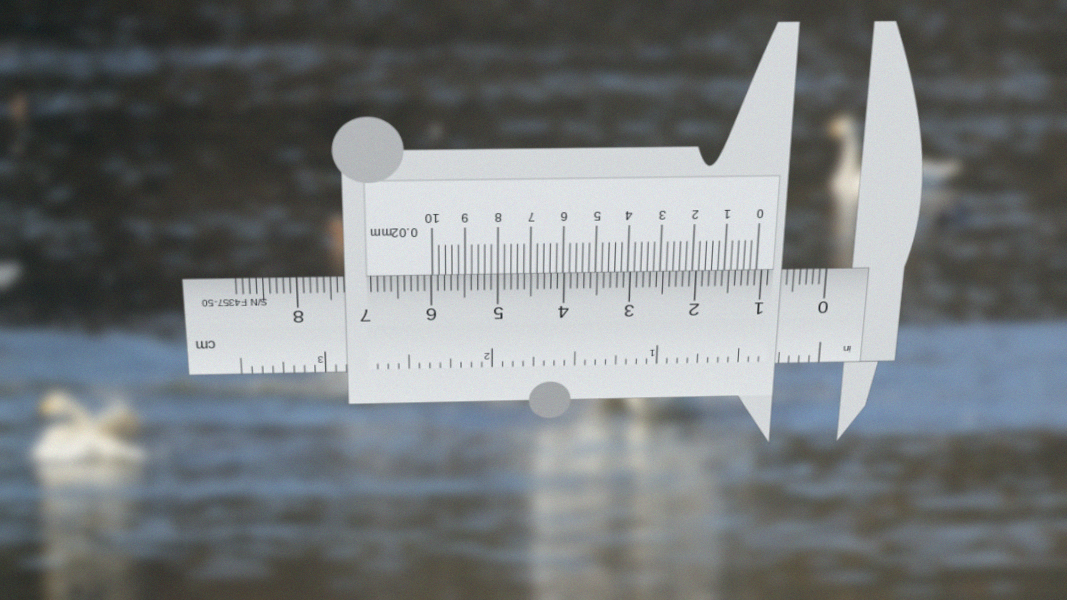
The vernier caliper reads 10.8 mm
